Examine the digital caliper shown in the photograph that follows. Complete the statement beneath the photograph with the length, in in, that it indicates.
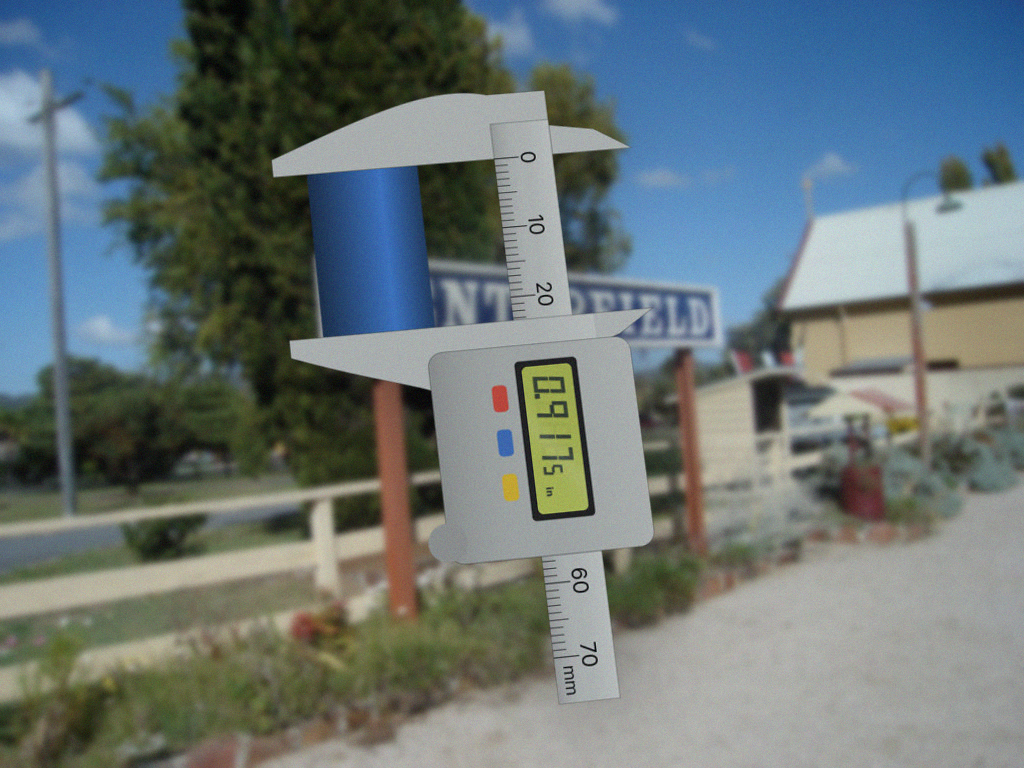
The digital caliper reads 0.9175 in
